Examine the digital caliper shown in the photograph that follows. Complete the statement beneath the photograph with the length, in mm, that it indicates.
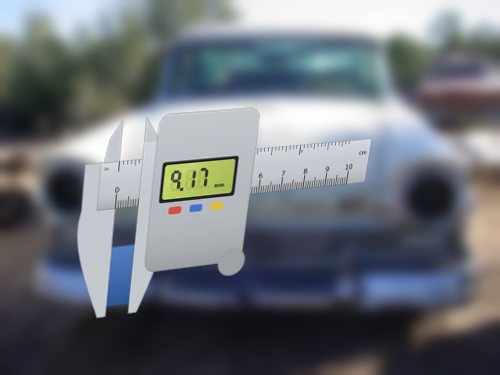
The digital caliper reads 9.17 mm
